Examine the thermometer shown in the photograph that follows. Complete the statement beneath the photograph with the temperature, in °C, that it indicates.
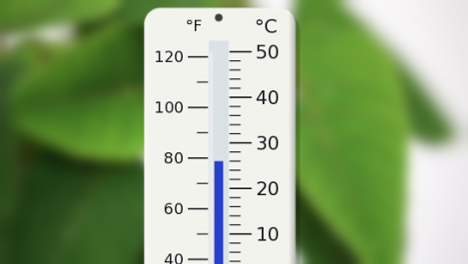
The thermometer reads 26 °C
